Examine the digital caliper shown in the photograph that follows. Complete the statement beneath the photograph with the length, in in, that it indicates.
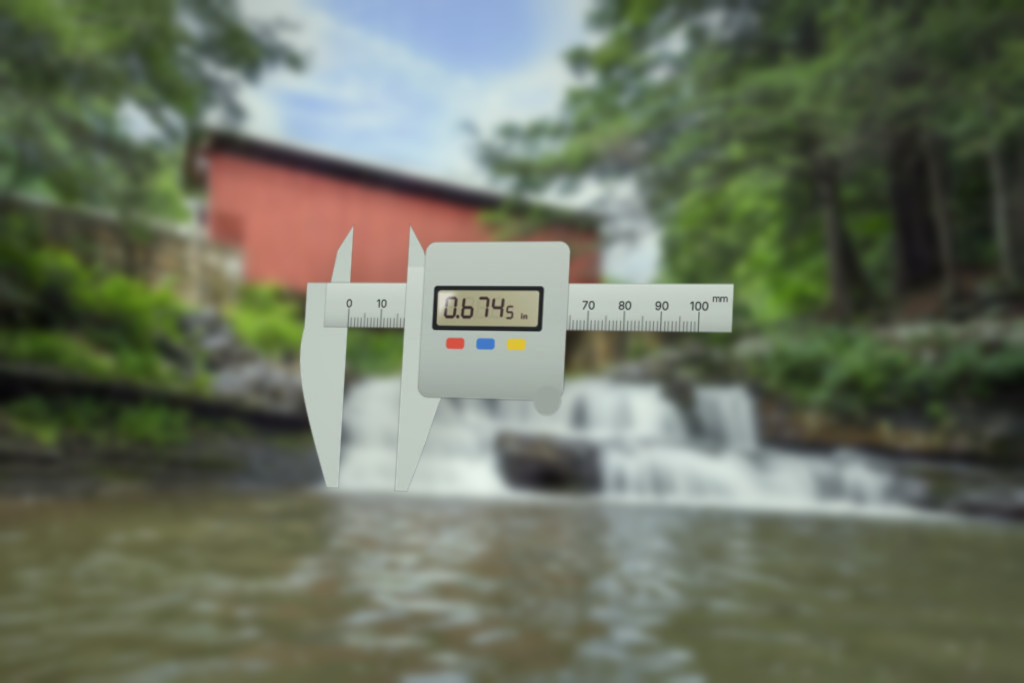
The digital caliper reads 0.6745 in
